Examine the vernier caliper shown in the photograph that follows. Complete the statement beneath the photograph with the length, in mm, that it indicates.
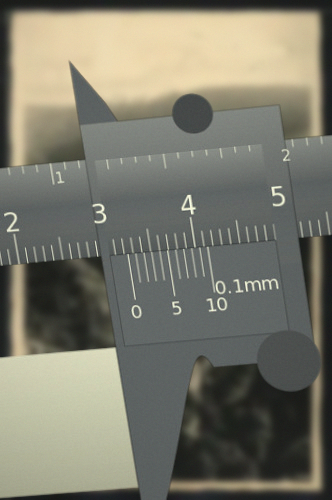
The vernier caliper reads 32.4 mm
